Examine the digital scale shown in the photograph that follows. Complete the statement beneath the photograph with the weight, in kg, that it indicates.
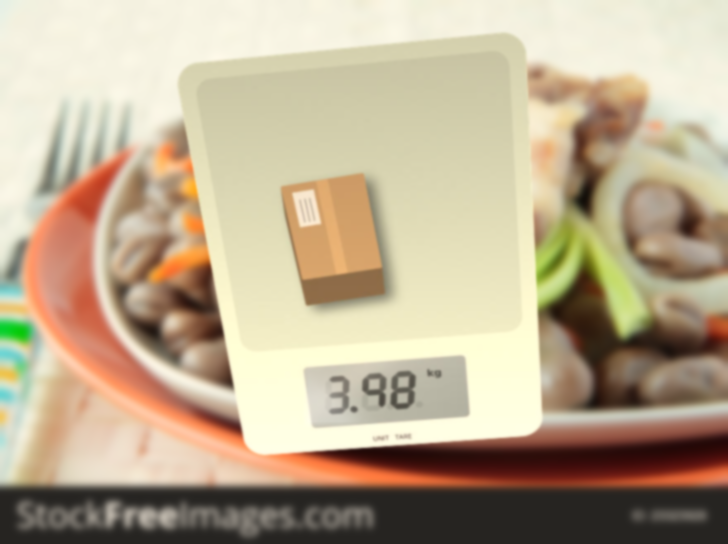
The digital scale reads 3.98 kg
